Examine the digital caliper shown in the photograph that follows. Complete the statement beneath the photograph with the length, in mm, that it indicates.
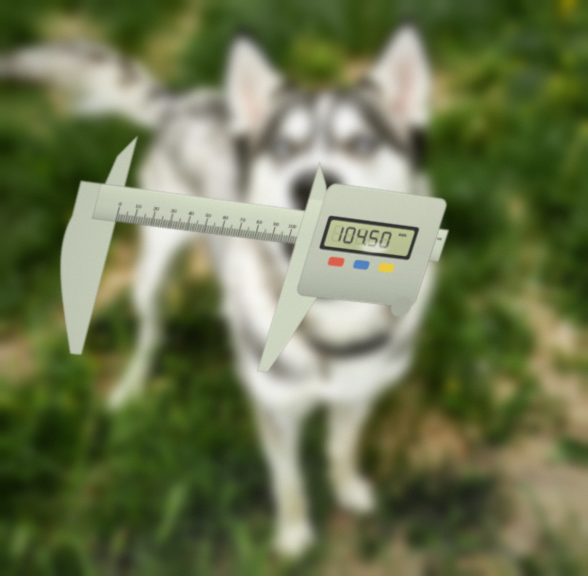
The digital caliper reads 104.50 mm
